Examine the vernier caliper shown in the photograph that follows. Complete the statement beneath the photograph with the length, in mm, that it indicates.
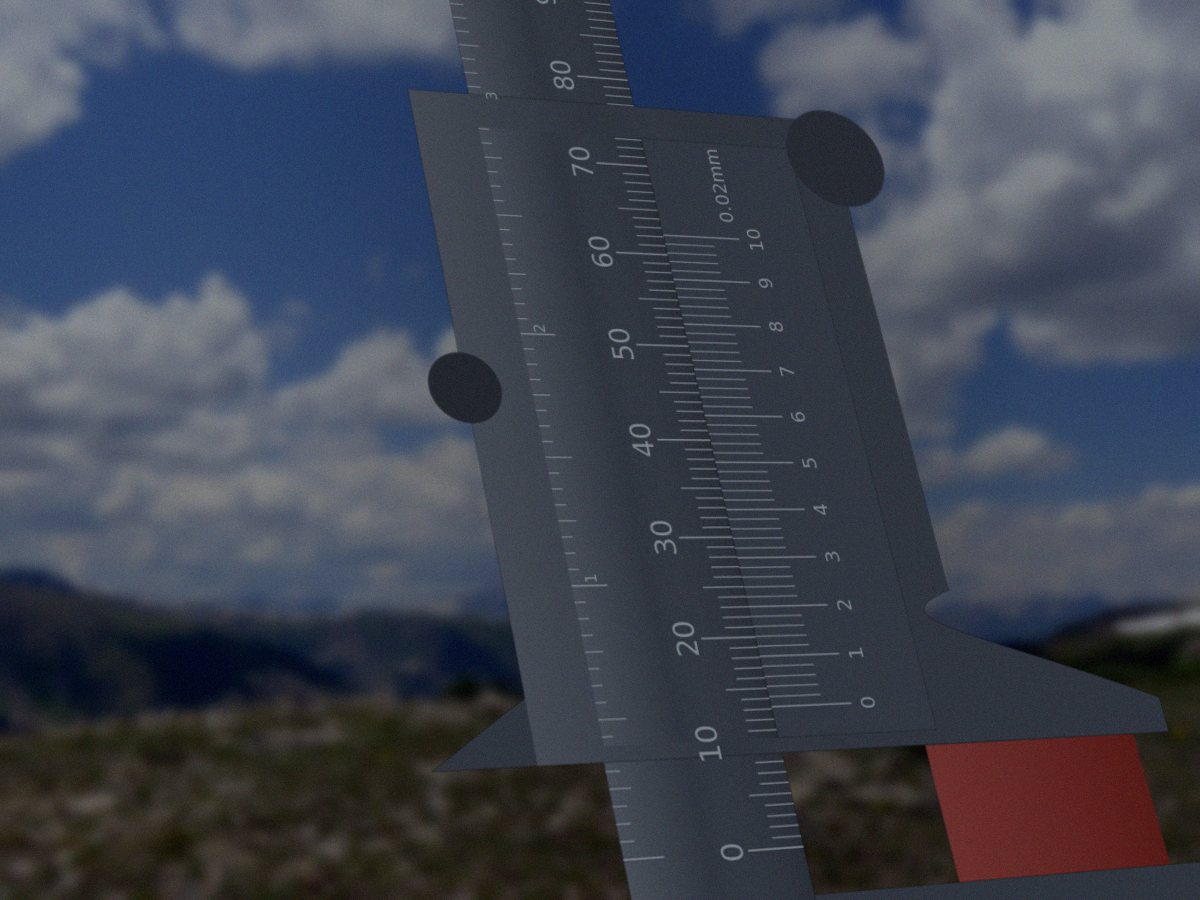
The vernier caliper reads 13.2 mm
